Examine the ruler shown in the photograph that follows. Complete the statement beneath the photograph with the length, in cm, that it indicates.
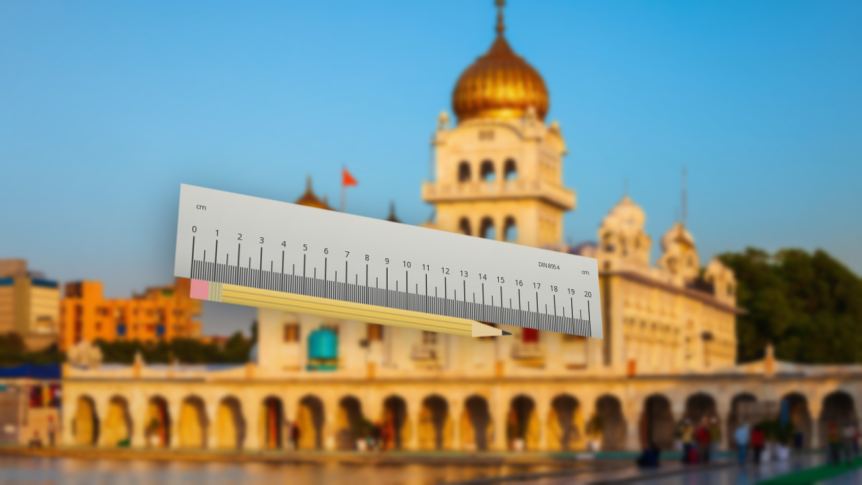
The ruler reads 15.5 cm
